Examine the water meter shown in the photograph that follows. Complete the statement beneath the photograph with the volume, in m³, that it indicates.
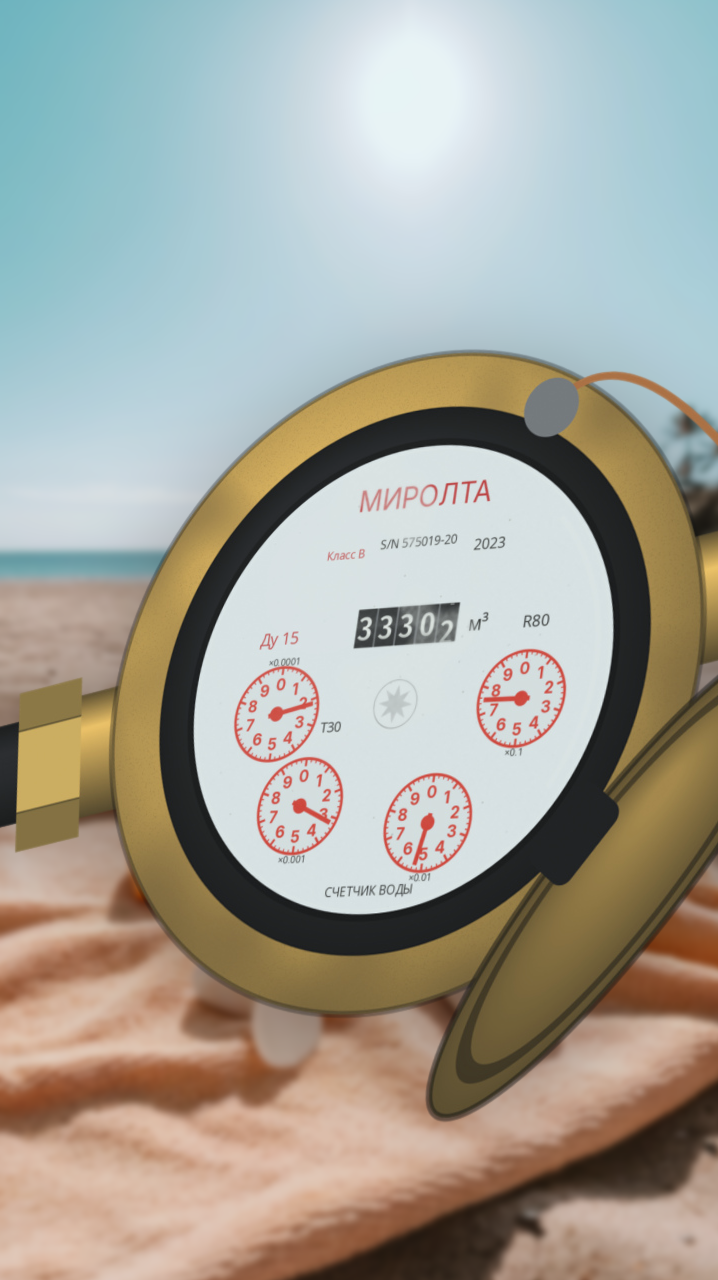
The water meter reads 33301.7532 m³
